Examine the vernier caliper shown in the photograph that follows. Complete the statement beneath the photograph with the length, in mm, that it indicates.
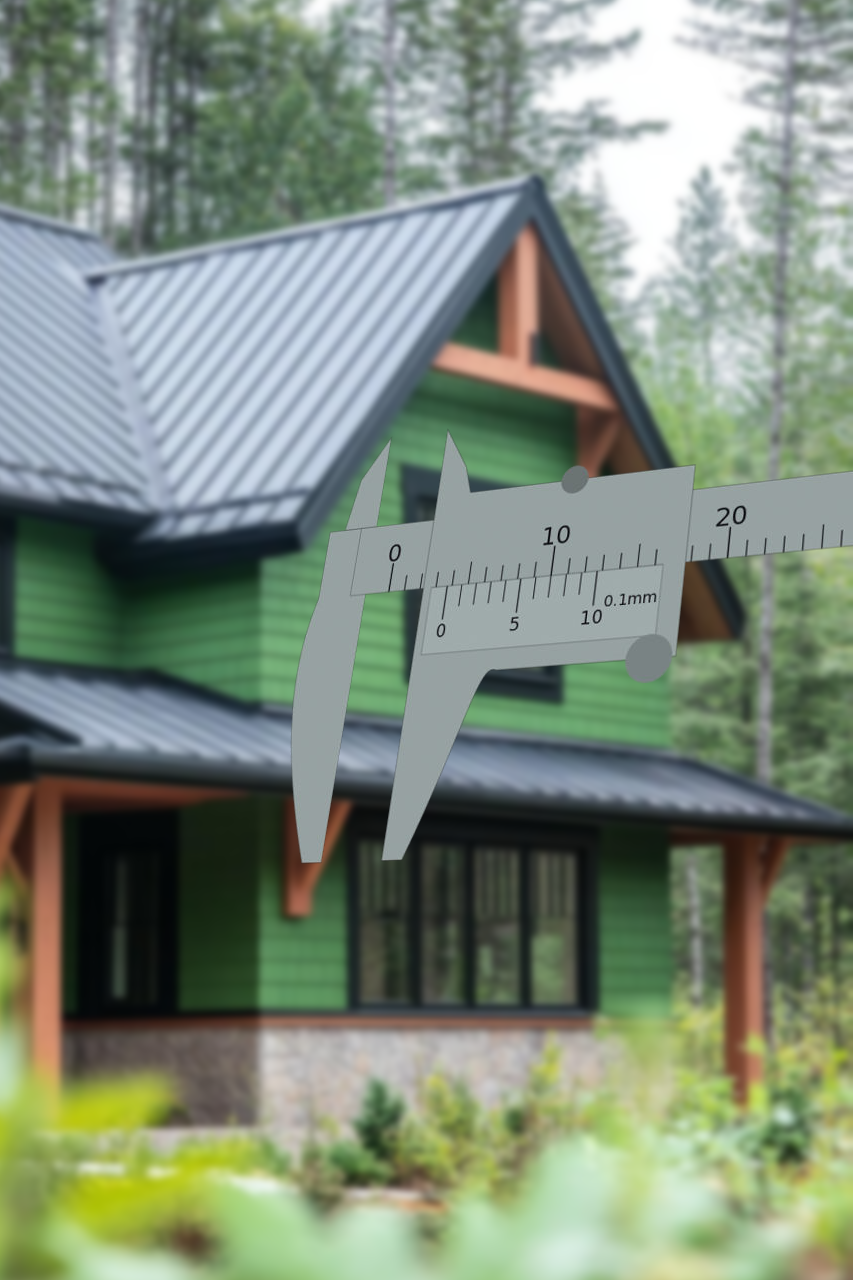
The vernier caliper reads 3.7 mm
